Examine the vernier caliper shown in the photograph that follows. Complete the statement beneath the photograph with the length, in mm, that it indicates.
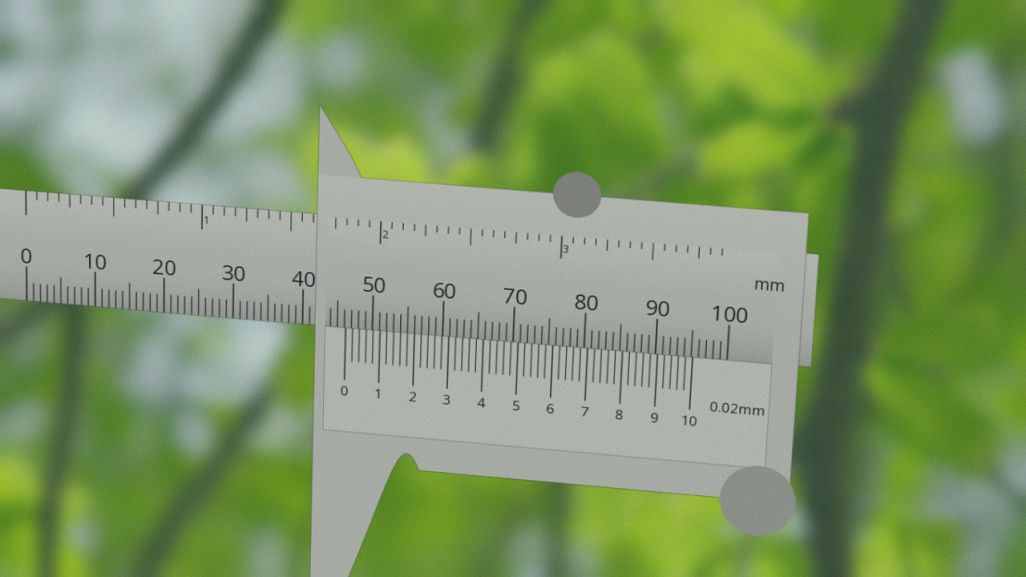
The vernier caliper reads 46.2 mm
